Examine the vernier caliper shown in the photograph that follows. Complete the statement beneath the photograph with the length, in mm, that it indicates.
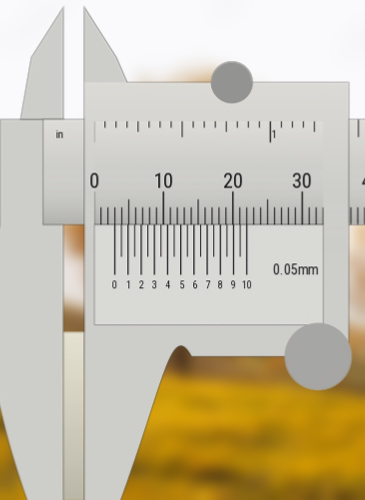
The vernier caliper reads 3.0 mm
